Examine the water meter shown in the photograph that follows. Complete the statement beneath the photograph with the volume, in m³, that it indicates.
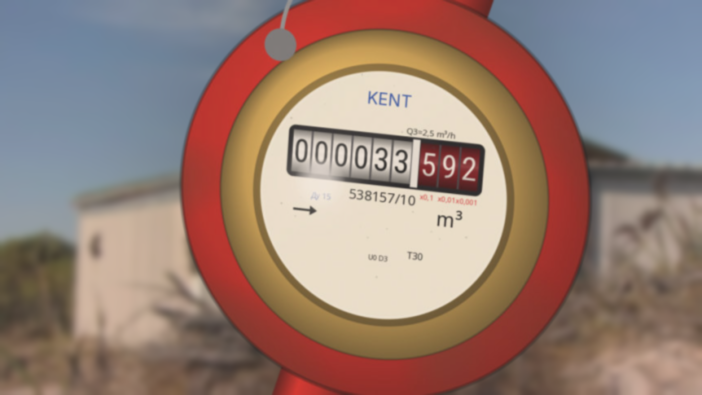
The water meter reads 33.592 m³
